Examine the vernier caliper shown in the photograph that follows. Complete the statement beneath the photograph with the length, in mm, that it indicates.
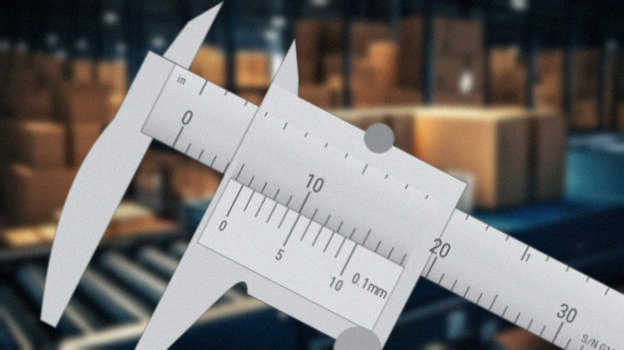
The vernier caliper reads 5.6 mm
